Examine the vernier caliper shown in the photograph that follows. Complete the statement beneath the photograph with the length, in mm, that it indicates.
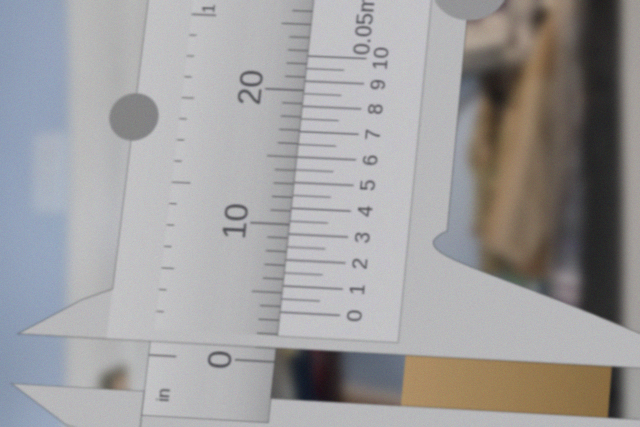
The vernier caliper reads 3.6 mm
